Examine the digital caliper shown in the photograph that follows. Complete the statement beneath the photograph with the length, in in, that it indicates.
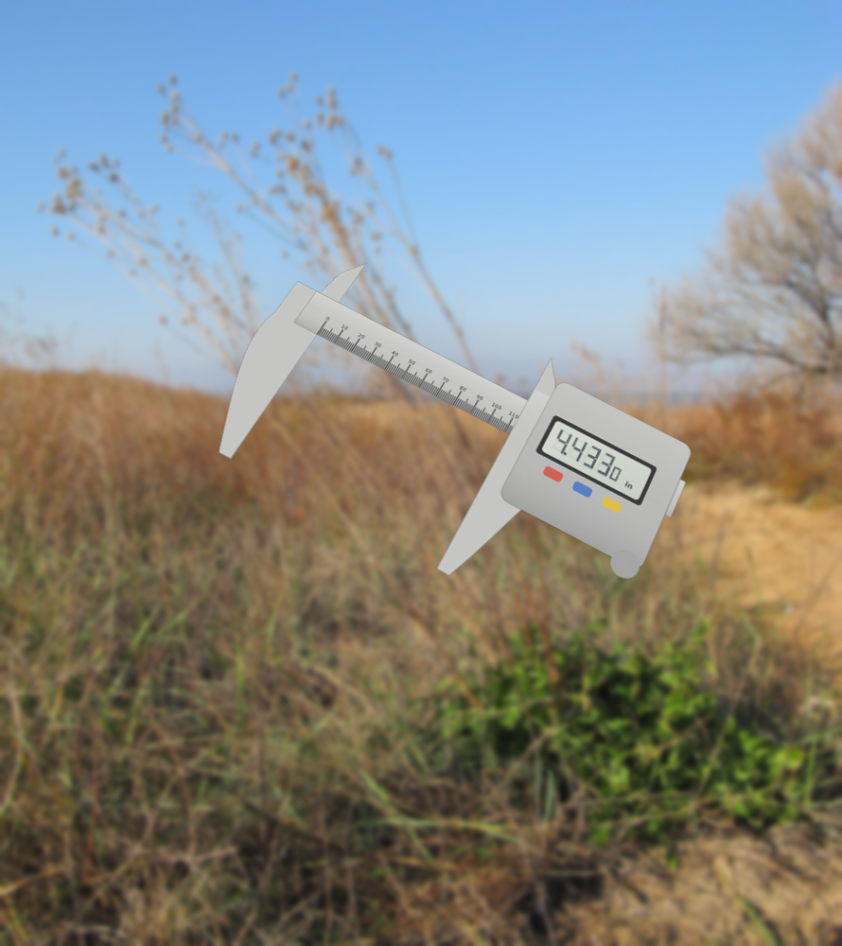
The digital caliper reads 4.4330 in
